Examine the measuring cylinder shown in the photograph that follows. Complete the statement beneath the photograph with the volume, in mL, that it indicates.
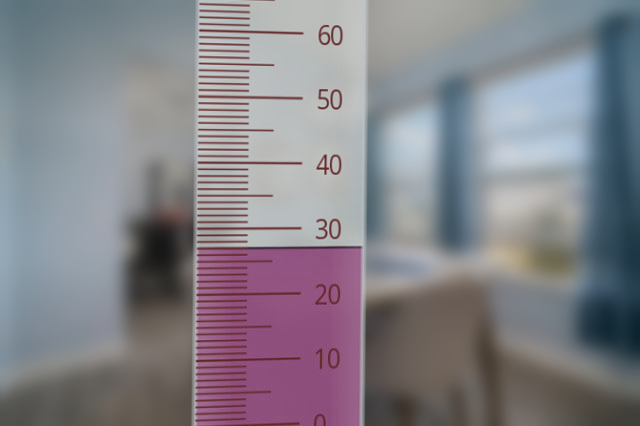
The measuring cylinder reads 27 mL
